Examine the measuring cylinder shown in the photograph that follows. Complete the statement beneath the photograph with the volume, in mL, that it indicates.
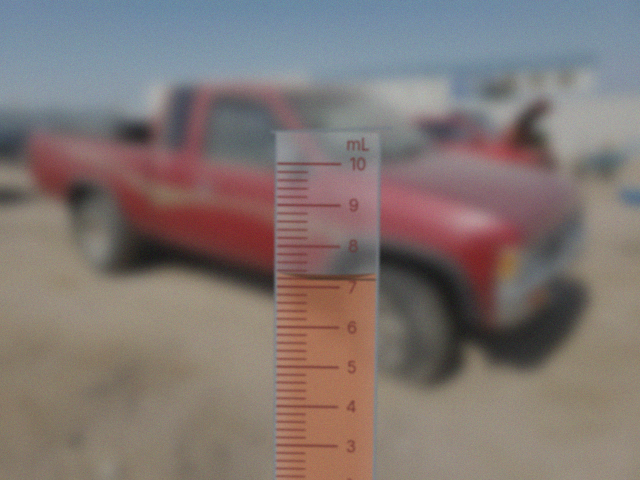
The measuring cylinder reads 7.2 mL
